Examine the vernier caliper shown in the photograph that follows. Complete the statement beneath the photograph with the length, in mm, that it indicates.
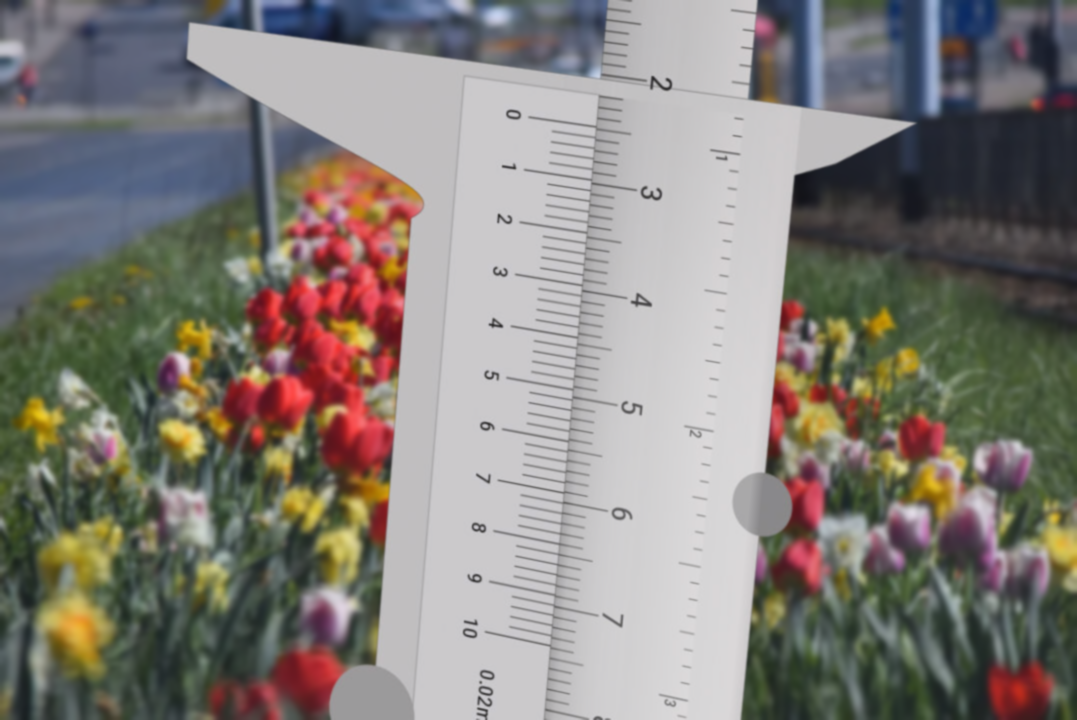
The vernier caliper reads 24.8 mm
